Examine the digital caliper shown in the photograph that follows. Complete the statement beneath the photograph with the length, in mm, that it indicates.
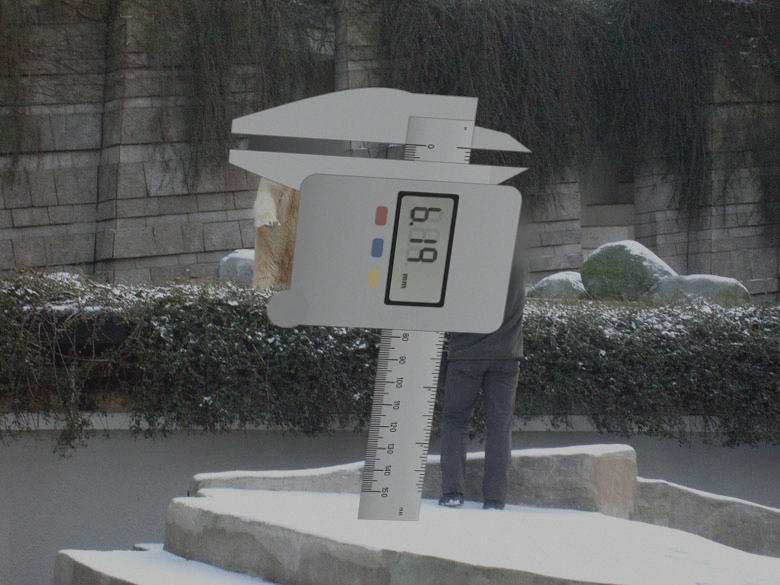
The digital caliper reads 6.19 mm
